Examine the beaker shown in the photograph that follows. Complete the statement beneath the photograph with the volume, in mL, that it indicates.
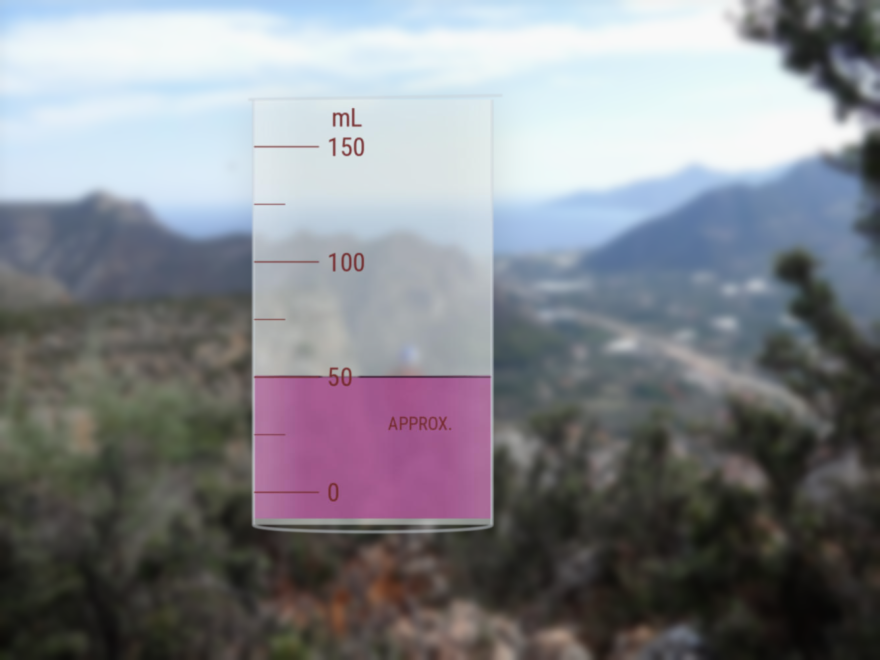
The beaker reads 50 mL
